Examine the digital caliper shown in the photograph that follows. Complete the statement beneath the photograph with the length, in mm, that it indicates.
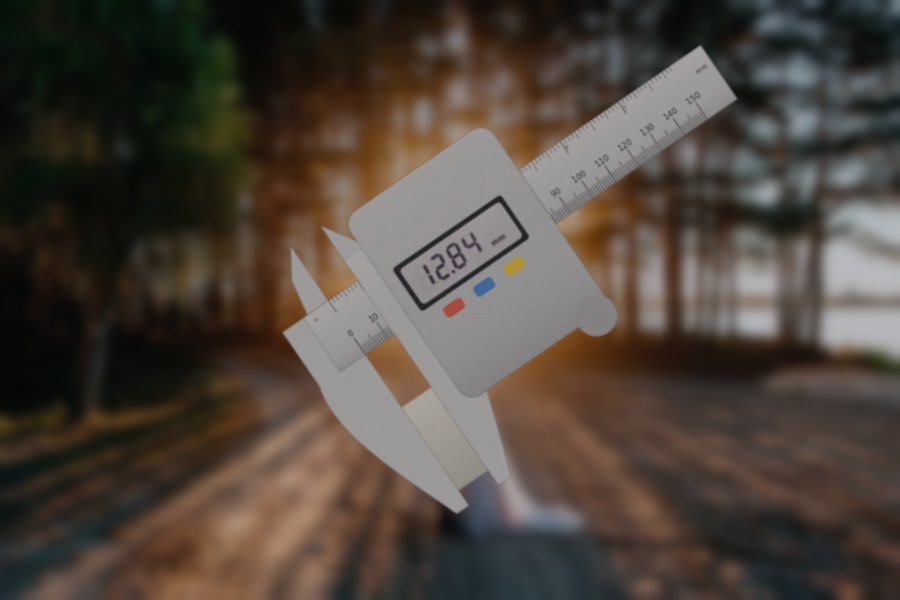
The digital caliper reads 12.84 mm
